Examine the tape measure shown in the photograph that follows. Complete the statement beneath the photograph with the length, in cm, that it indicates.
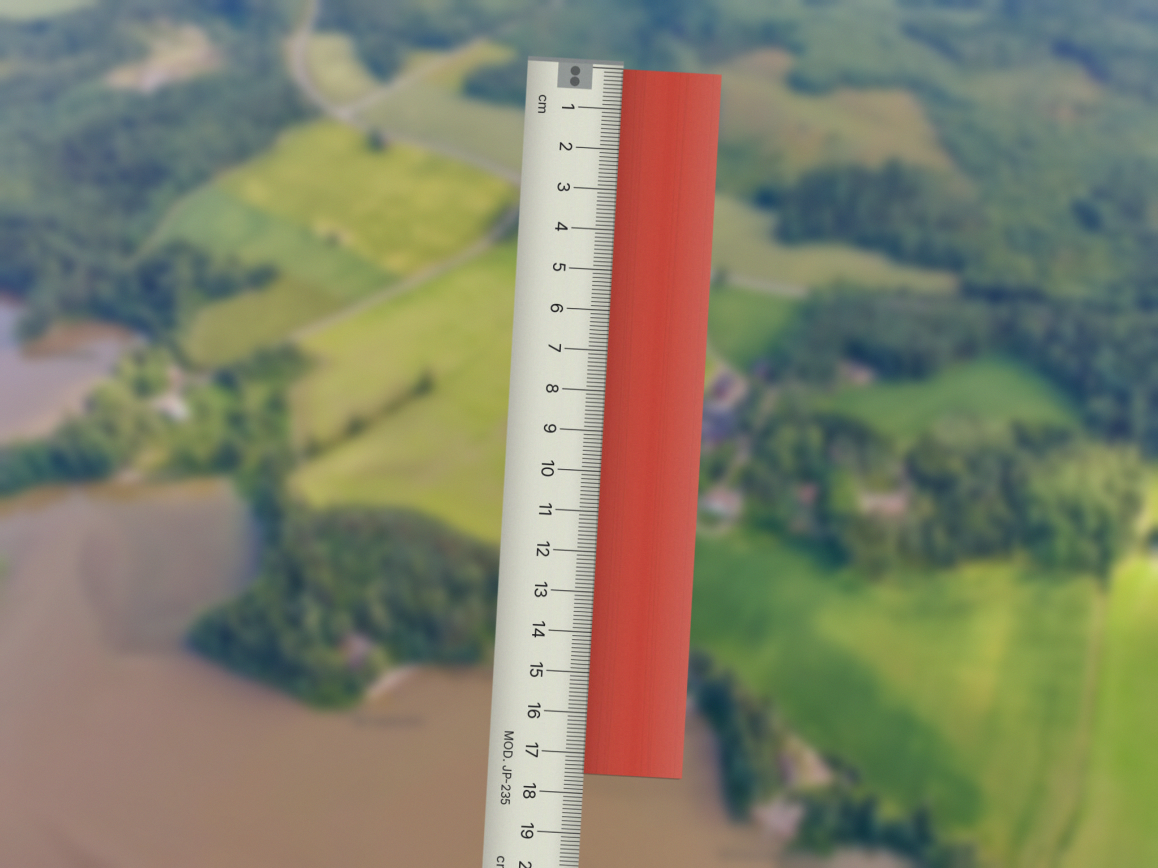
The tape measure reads 17.5 cm
